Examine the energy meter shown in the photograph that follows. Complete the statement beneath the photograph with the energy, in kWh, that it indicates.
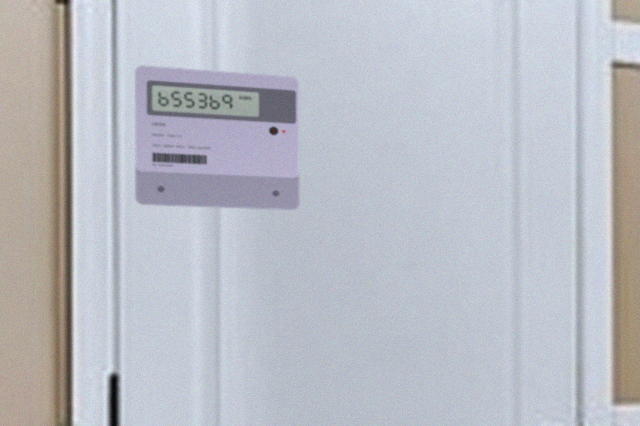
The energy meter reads 655369 kWh
